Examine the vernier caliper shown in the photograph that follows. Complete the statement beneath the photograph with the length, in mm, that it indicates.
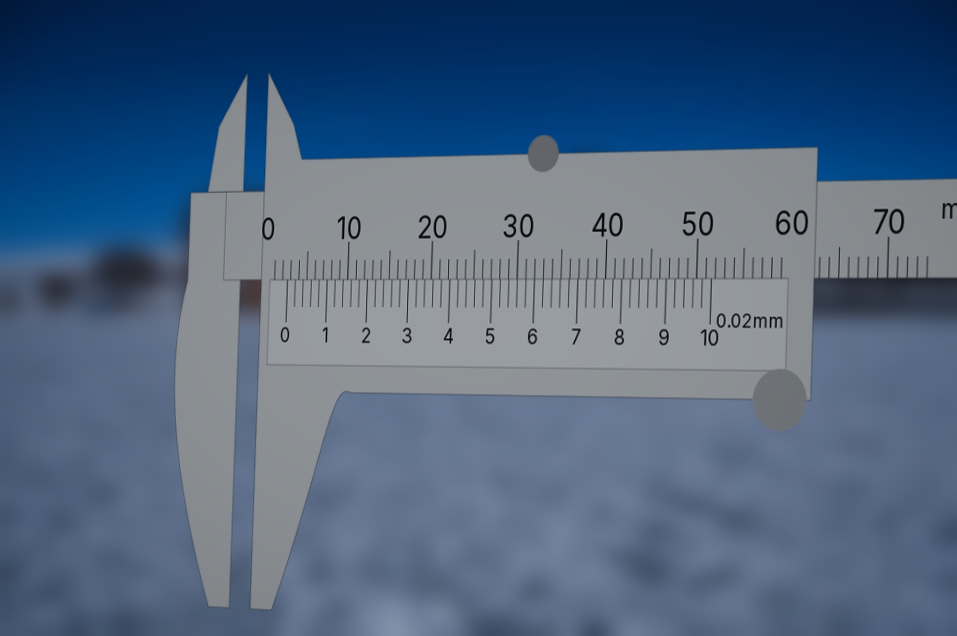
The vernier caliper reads 2.6 mm
